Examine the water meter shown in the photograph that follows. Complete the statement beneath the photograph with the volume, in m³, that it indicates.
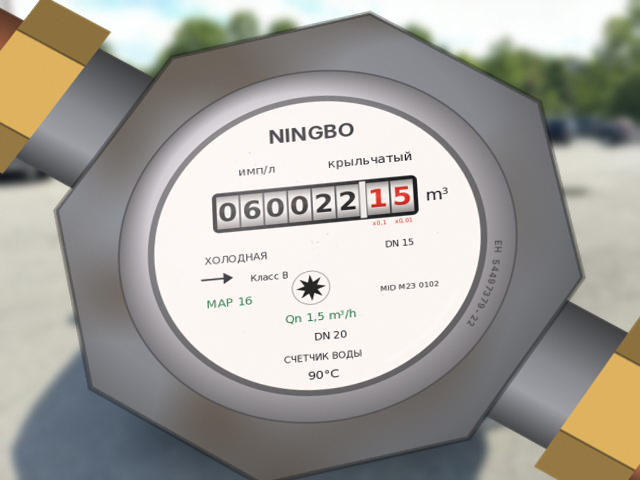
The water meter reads 60022.15 m³
